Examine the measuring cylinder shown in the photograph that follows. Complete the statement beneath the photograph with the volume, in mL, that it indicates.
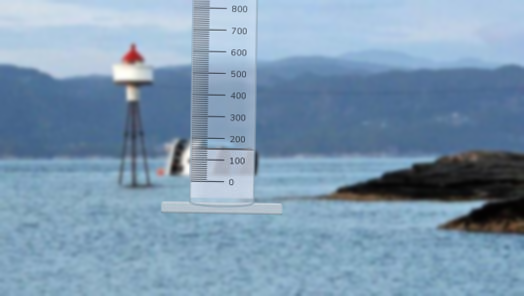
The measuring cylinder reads 150 mL
